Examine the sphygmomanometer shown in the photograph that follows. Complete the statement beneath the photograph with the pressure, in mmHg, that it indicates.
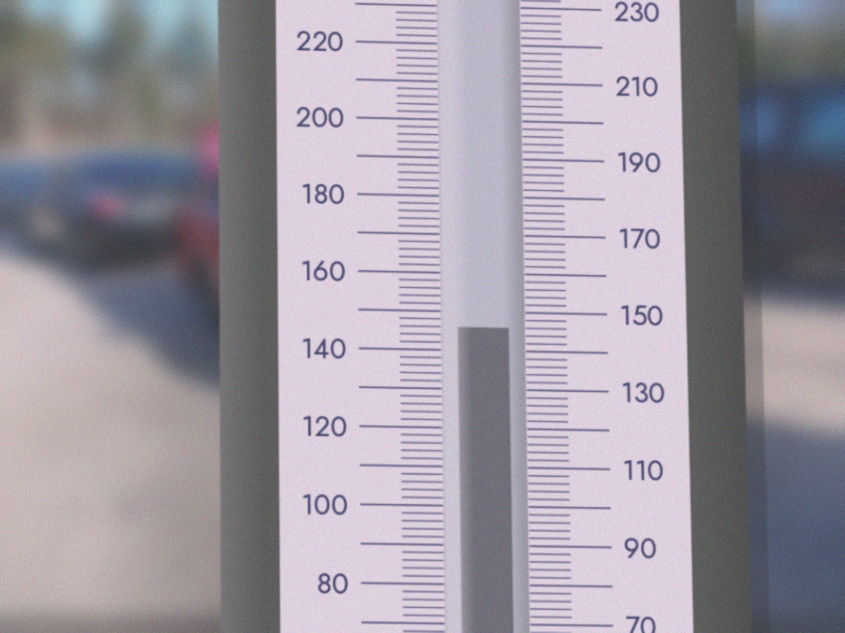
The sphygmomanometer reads 146 mmHg
